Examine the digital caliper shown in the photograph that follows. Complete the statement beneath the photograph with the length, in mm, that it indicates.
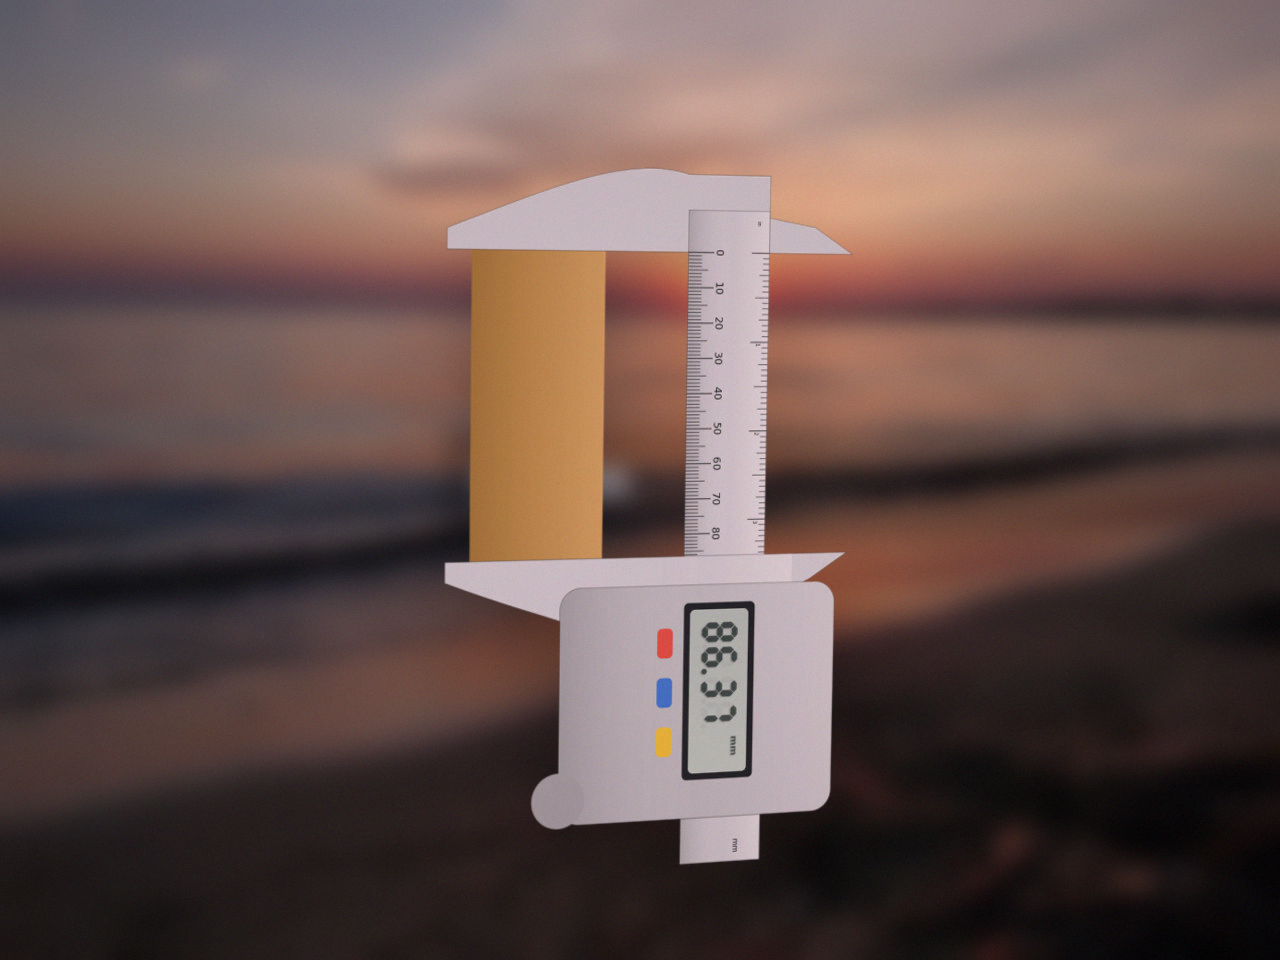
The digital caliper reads 86.37 mm
